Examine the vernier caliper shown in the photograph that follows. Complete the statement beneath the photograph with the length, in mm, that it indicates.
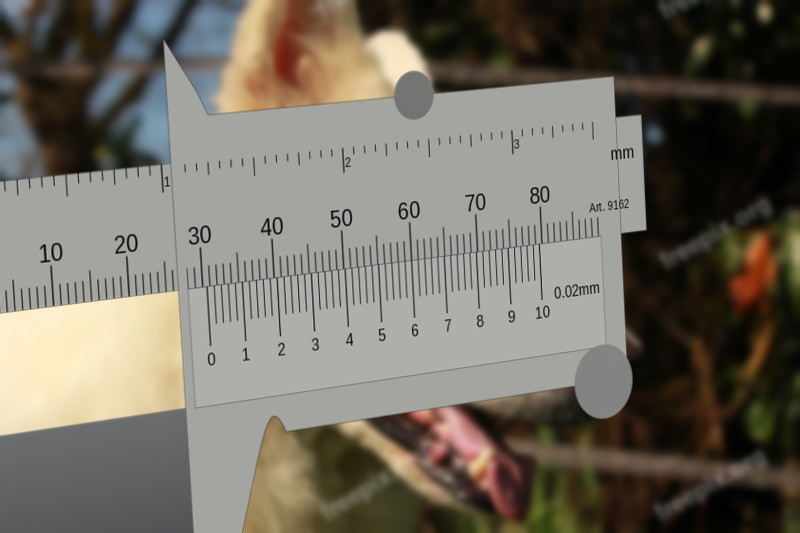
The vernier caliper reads 30.6 mm
